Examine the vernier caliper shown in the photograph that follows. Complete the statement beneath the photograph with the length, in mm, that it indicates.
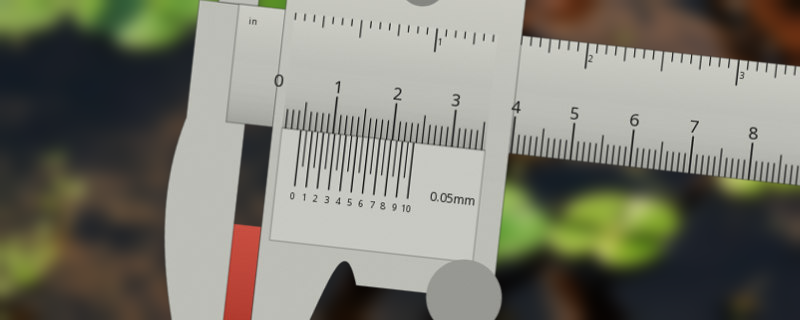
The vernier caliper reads 4.6 mm
